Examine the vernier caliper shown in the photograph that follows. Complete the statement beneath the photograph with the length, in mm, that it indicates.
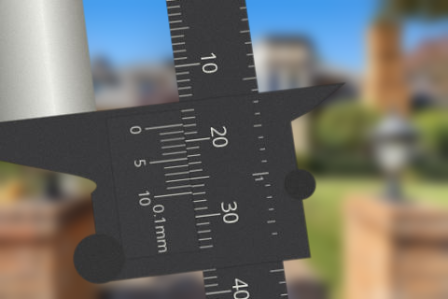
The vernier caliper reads 17.8 mm
